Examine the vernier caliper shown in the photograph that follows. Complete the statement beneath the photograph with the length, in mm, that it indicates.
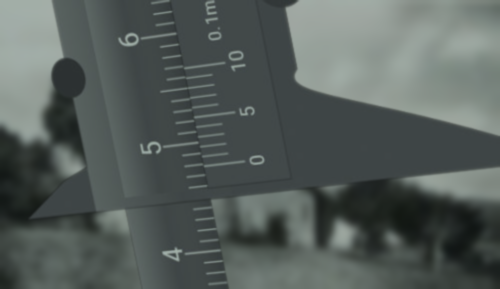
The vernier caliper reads 47.8 mm
